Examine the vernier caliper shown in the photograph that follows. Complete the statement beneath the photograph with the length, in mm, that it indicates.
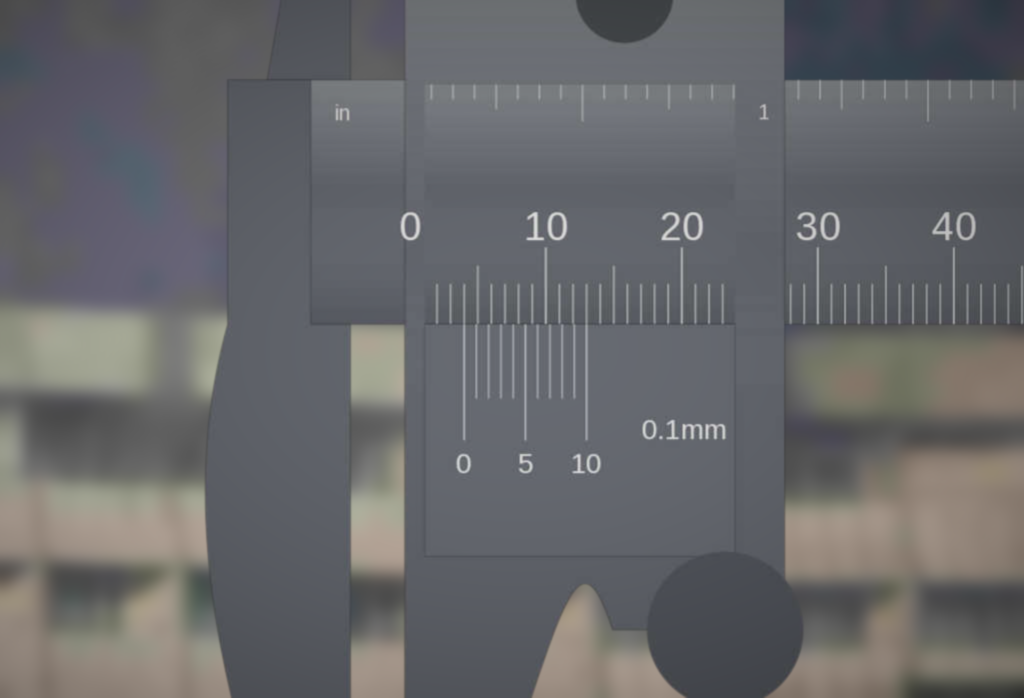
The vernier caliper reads 4.0 mm
